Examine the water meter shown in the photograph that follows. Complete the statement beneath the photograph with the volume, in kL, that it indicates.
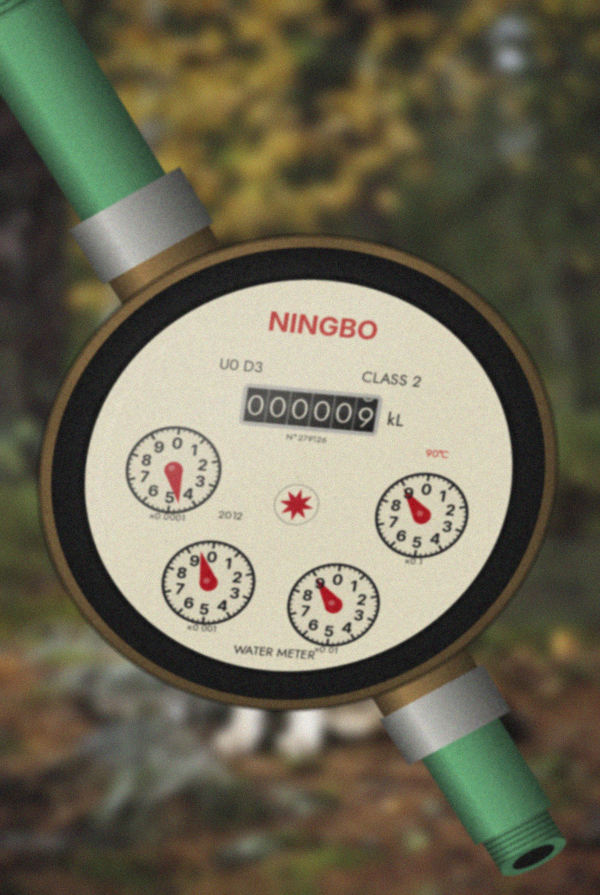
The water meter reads 8.8894 kL
